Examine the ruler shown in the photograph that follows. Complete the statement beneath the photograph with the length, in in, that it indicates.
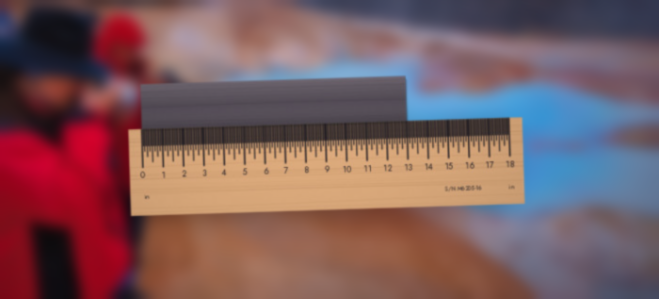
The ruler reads 13 in
